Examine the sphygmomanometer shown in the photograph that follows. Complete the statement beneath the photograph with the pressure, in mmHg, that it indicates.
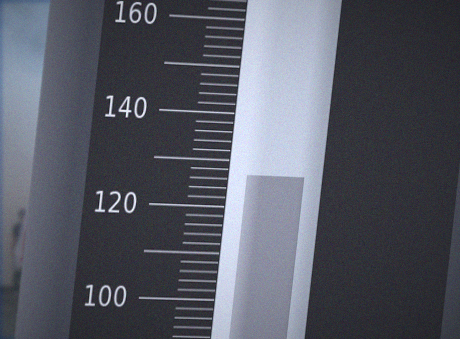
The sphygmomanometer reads 127 mmHg
